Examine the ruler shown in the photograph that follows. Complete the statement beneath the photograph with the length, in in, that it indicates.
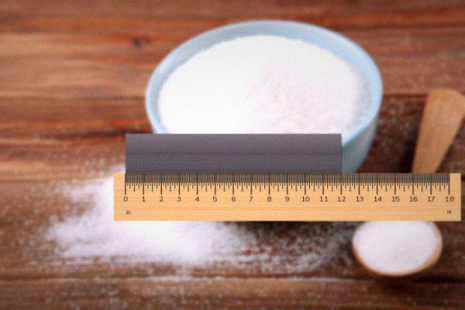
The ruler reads 12 in
